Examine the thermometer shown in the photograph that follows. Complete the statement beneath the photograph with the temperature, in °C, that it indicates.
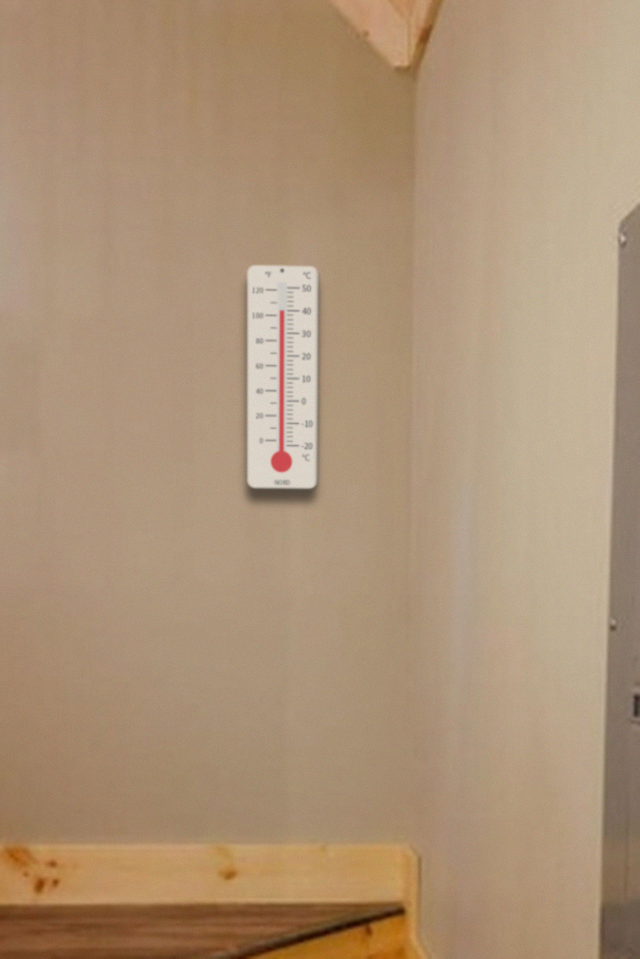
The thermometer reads 40 °C
